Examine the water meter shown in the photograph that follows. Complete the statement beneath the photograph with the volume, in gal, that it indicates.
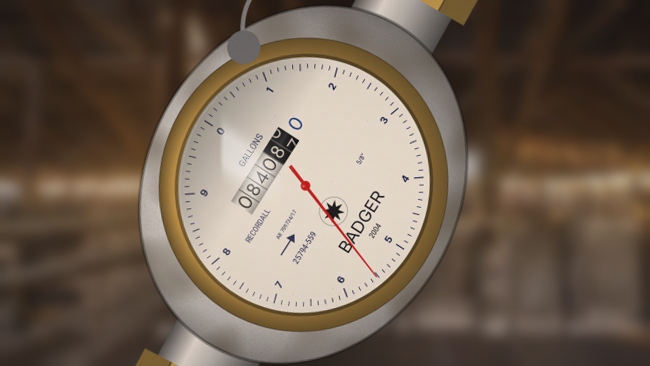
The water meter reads 840865.5 gal
